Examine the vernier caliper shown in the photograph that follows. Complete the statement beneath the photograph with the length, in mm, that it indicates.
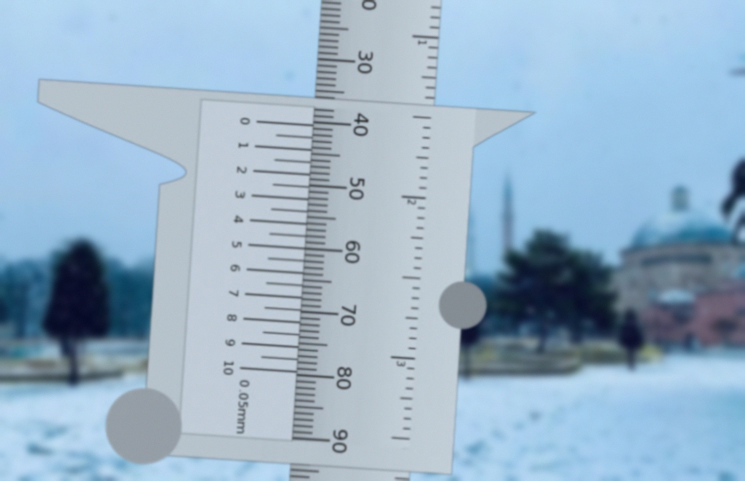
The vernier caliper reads 40.5 mm
